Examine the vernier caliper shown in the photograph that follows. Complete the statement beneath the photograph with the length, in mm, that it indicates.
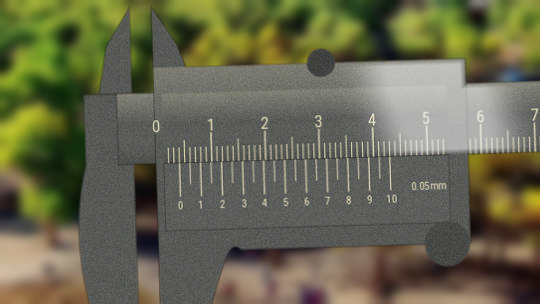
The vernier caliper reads 4.0 mm
